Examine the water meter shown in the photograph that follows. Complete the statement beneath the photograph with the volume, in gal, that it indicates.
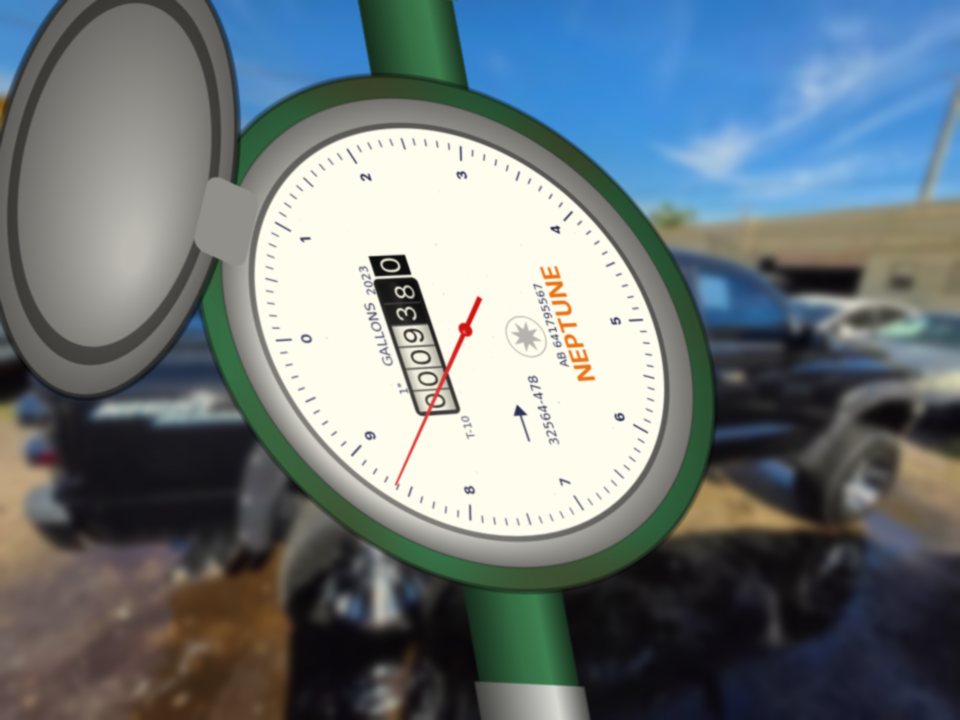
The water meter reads 9378.6 gal
